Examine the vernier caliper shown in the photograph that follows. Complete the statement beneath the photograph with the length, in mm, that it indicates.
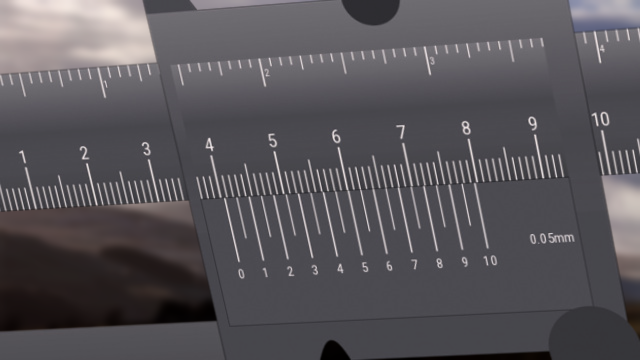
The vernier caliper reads 40.6 mm
